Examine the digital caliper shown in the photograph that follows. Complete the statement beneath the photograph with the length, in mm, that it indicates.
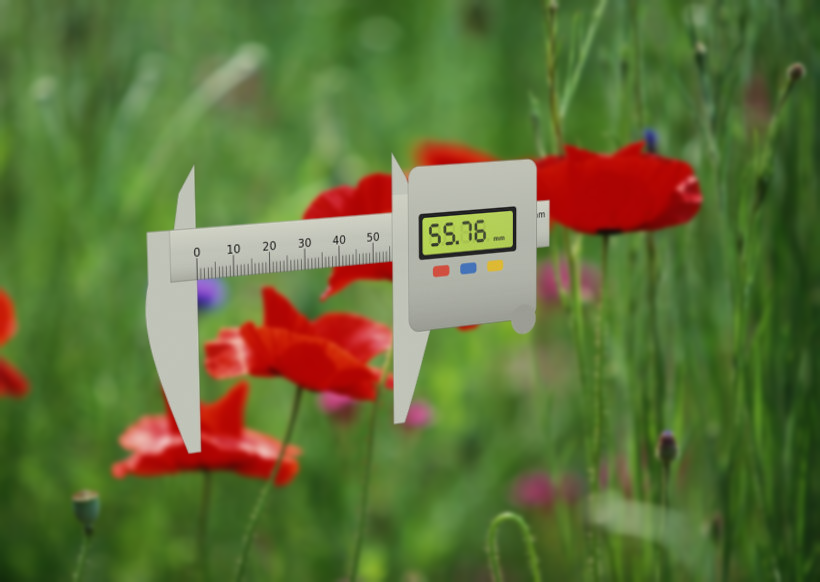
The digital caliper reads 55.76 mm
